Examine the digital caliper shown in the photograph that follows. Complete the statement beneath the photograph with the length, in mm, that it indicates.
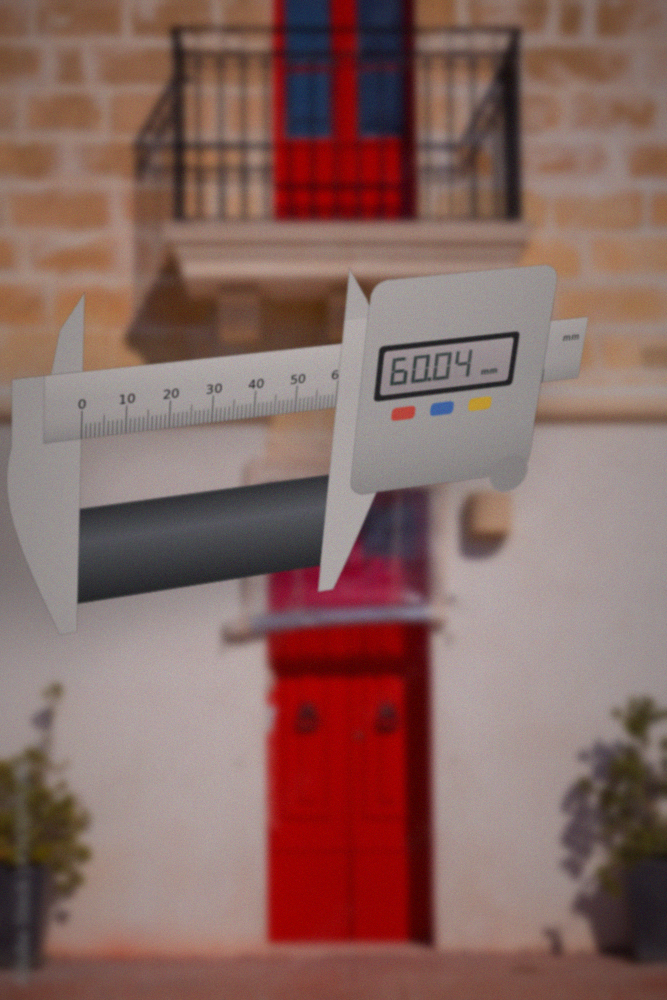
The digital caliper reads 60.04 mm
